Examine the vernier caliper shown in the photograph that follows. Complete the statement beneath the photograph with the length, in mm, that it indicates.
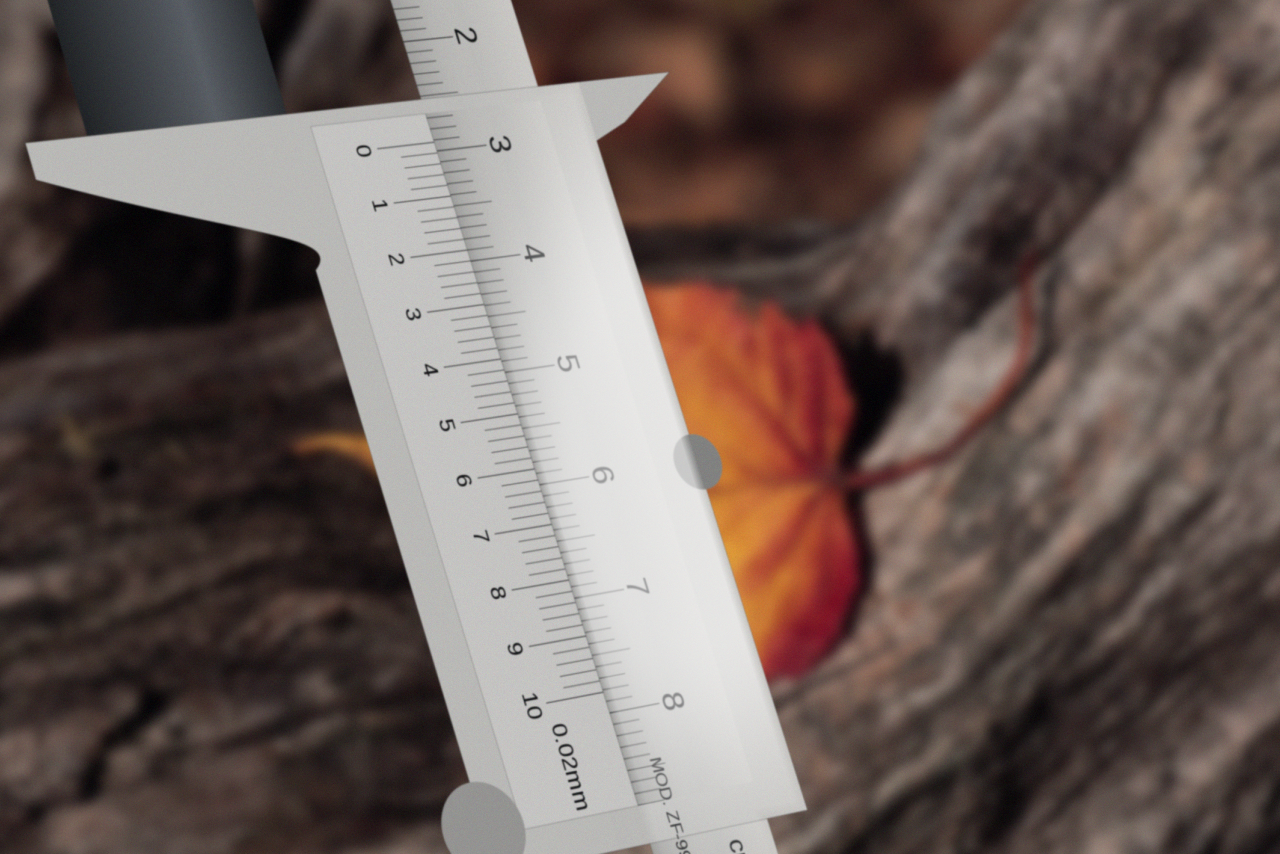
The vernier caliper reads 29.2 mm
